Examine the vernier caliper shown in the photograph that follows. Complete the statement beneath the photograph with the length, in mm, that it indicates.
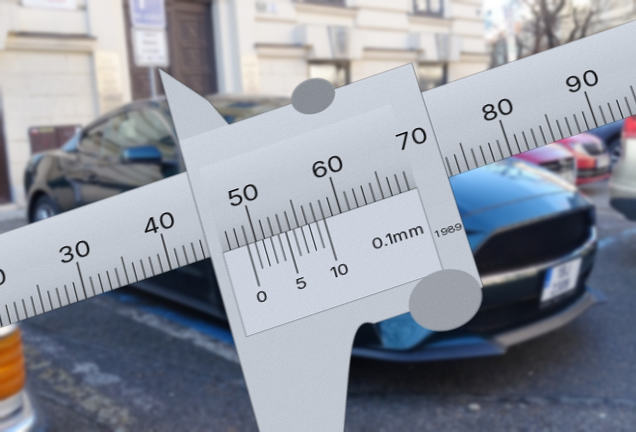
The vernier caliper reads 49.0 mm
